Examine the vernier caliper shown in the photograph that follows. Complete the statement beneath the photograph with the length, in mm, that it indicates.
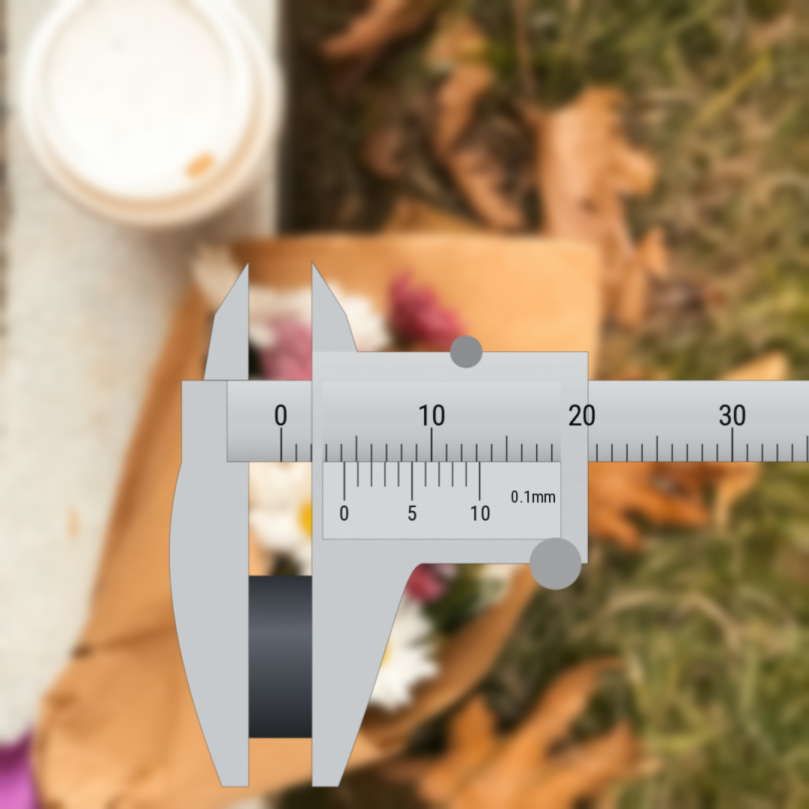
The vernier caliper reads 4.2 mm
